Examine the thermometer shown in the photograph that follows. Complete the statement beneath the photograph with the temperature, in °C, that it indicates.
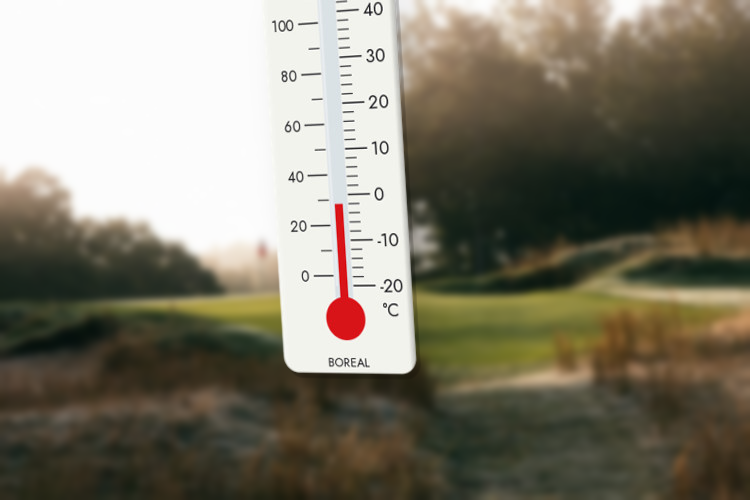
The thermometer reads -2 °C
